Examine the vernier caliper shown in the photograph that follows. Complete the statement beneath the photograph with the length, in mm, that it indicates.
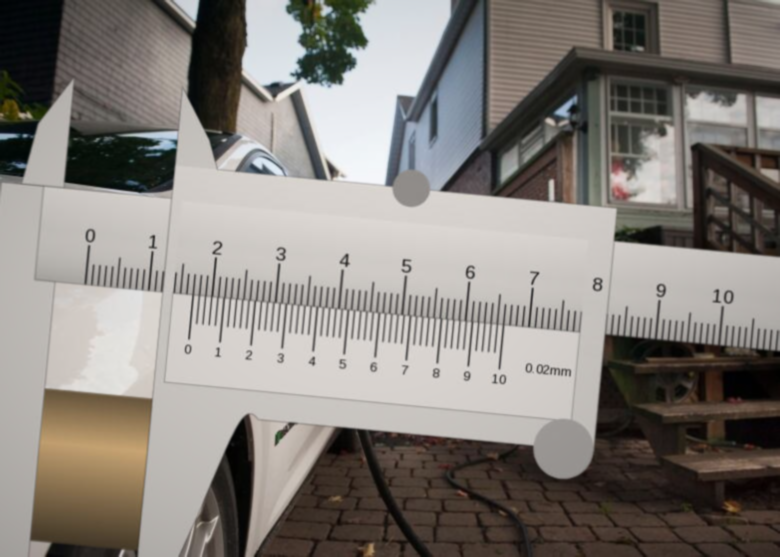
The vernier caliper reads 17.0 mm
